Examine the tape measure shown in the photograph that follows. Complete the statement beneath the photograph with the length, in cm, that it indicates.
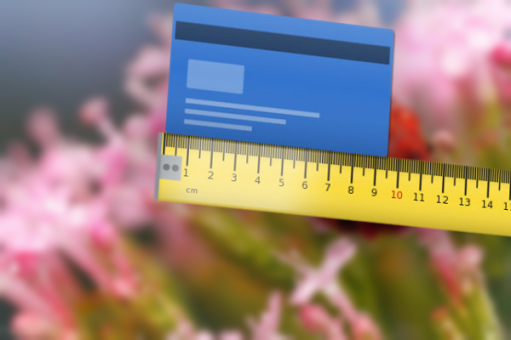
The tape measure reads 9.5 cm
